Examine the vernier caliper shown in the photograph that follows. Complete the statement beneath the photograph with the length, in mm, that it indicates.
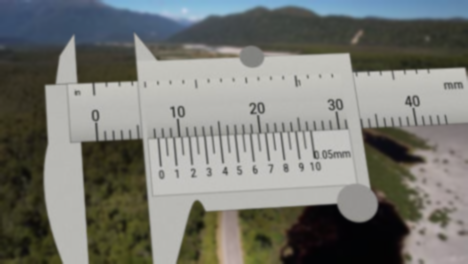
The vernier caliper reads 7.4 mm
